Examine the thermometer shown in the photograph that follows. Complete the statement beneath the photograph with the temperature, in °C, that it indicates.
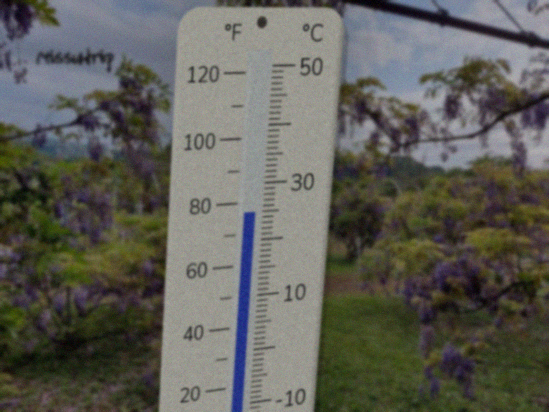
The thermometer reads 25 °C
